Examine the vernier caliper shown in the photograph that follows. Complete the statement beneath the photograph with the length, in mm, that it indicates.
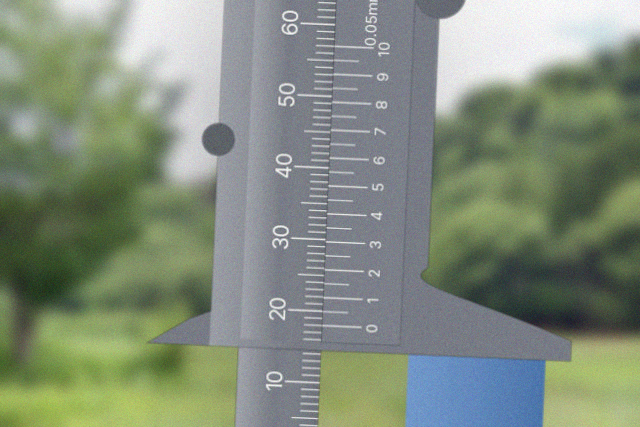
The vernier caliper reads 18.0 mm
